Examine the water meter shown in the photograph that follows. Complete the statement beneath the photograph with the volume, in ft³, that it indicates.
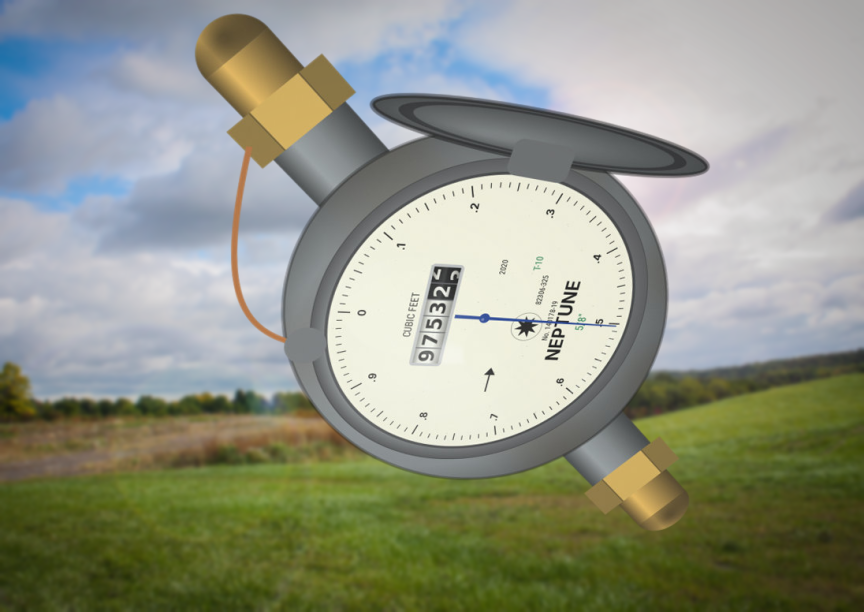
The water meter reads 975322.50 ft³
